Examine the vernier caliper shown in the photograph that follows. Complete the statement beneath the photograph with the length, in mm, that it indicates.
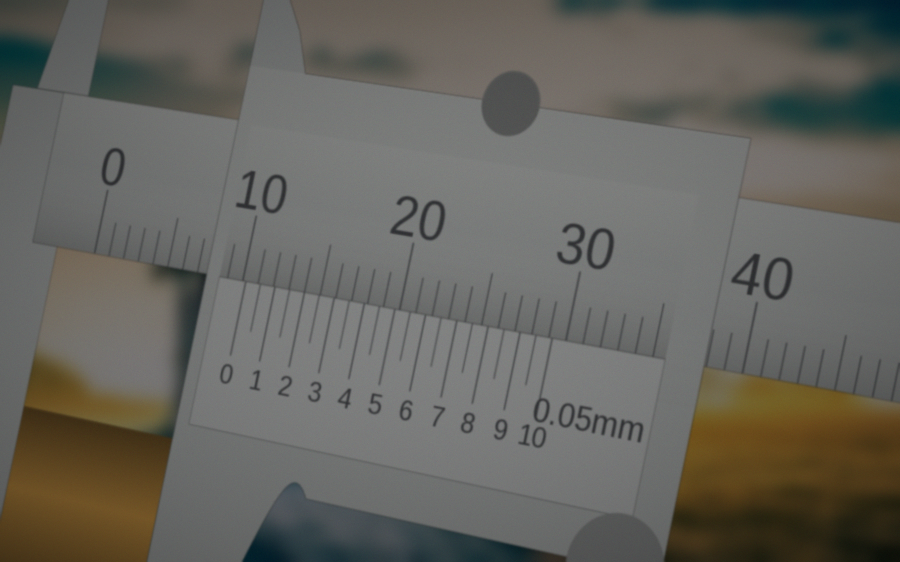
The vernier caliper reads 10.2 mm
